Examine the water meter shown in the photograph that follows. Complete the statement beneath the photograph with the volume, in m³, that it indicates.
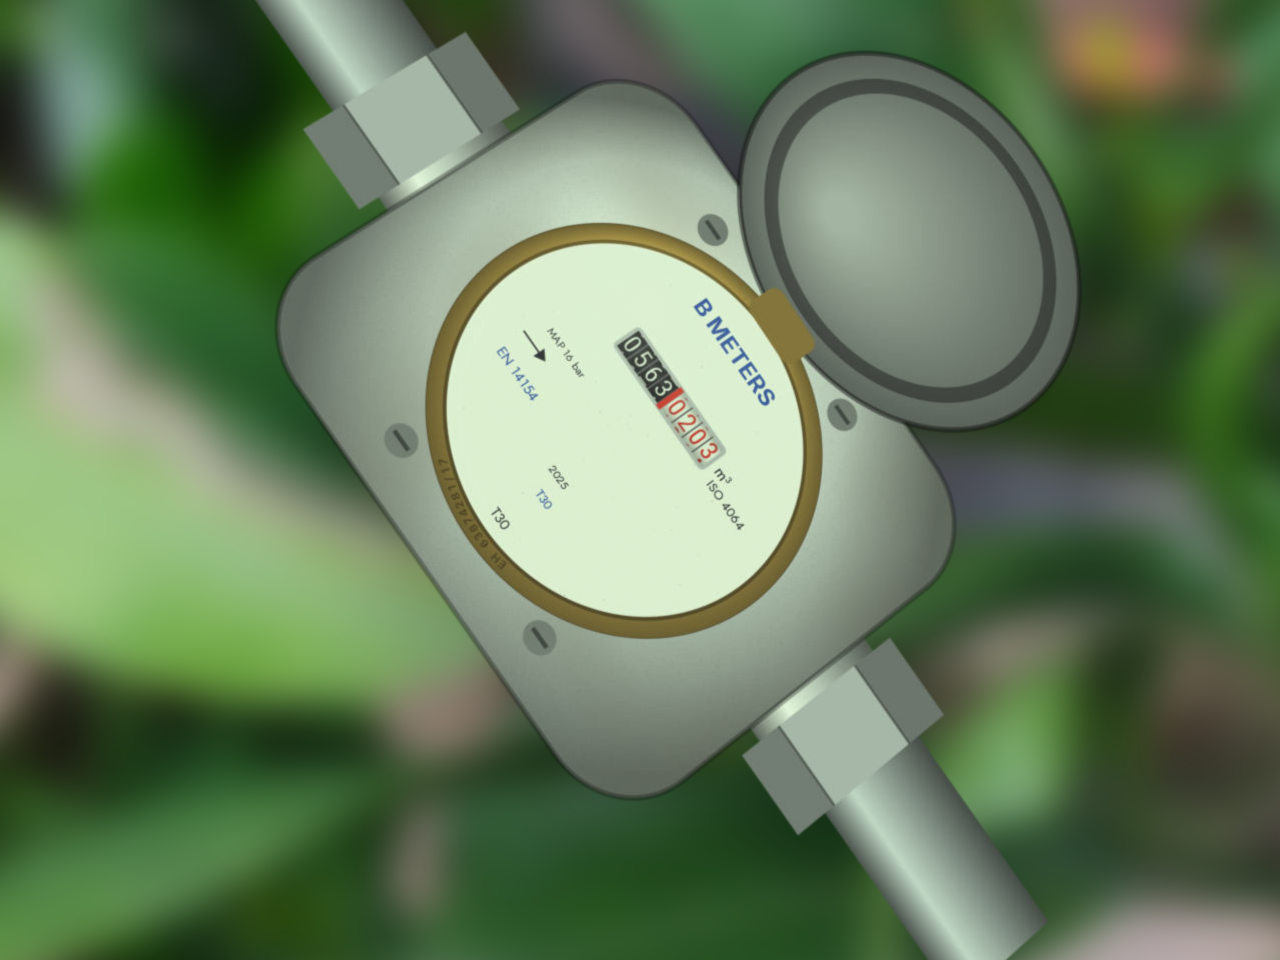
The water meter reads 563.0203 m³
